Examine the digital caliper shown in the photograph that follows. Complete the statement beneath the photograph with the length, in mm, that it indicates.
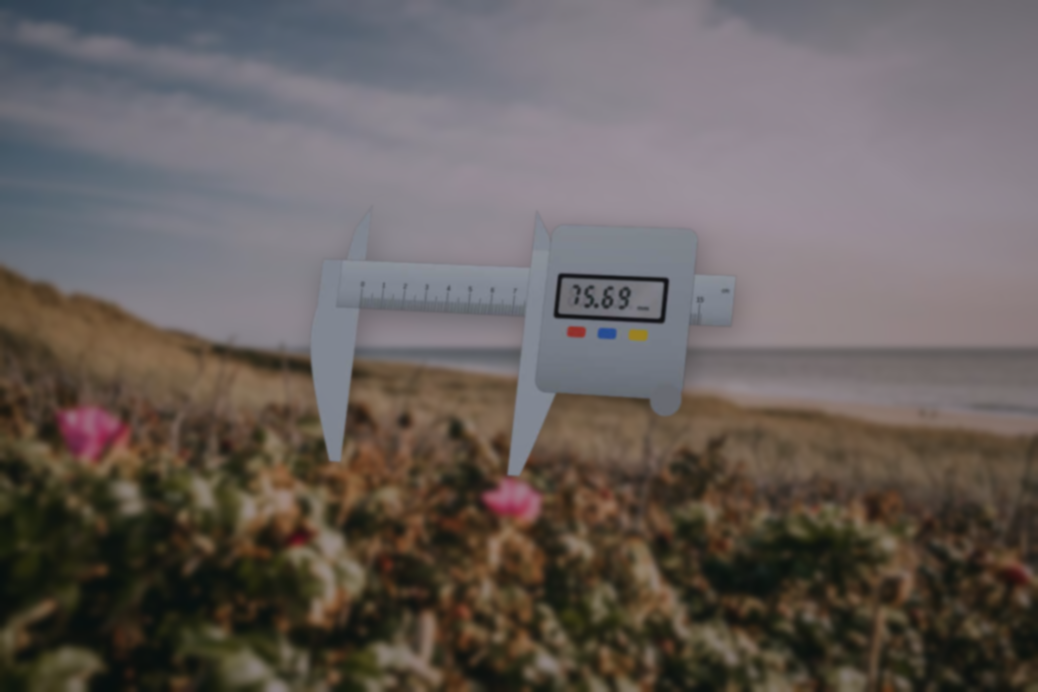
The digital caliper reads 75.69 mm
